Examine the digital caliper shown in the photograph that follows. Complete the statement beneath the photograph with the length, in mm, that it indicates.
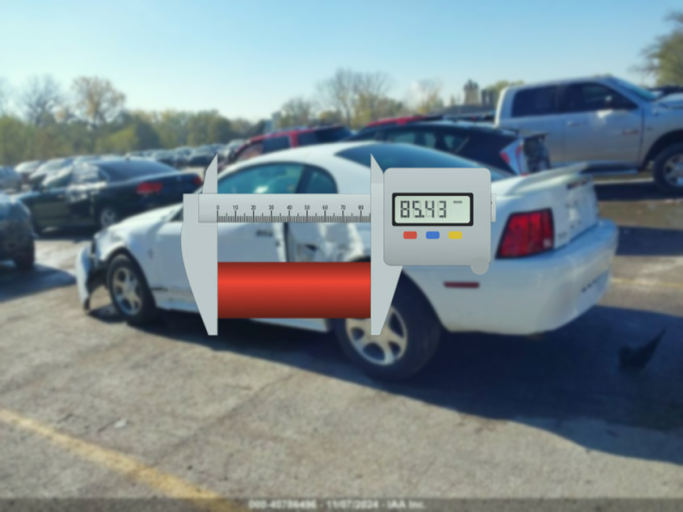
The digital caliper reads 85.43 mm
